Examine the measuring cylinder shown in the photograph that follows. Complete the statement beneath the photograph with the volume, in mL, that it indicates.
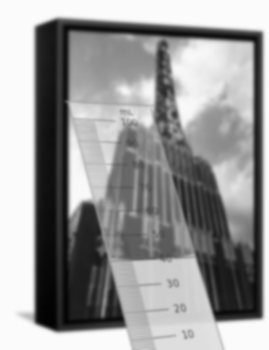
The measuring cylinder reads 40 mL
